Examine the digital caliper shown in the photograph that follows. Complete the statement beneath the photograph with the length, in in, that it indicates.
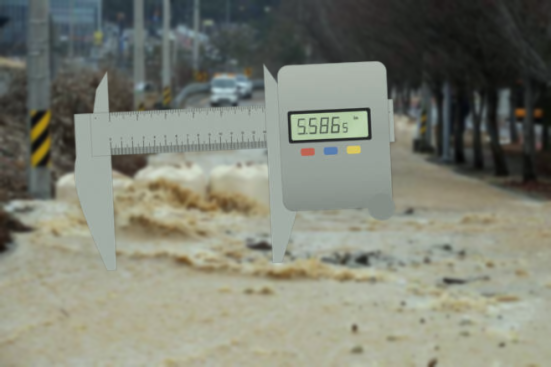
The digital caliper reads 5.5865 in
